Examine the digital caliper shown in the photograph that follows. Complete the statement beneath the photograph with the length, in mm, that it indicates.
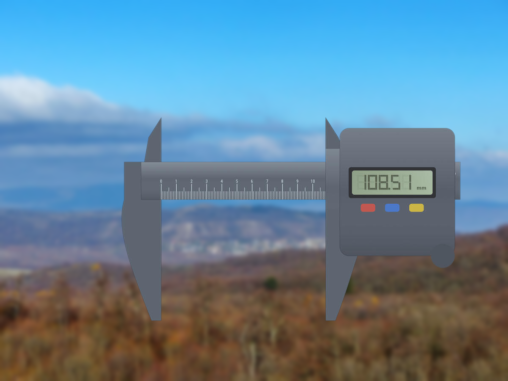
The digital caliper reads 108.51 mm
